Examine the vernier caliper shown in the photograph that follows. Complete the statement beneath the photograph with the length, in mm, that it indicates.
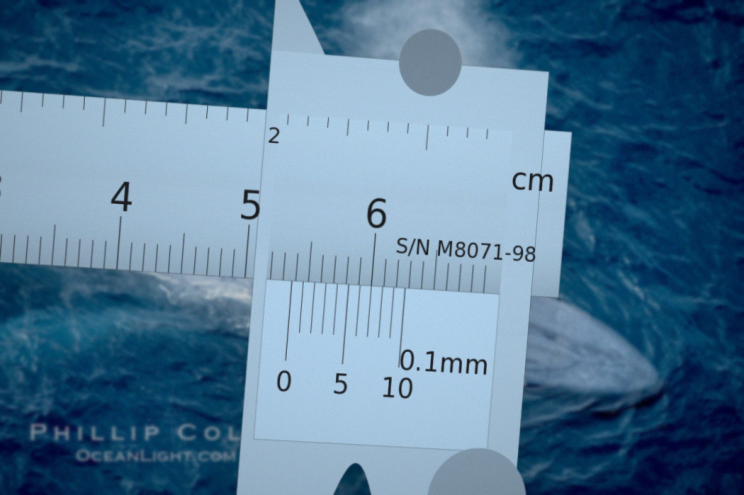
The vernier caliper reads 53.7 mm
